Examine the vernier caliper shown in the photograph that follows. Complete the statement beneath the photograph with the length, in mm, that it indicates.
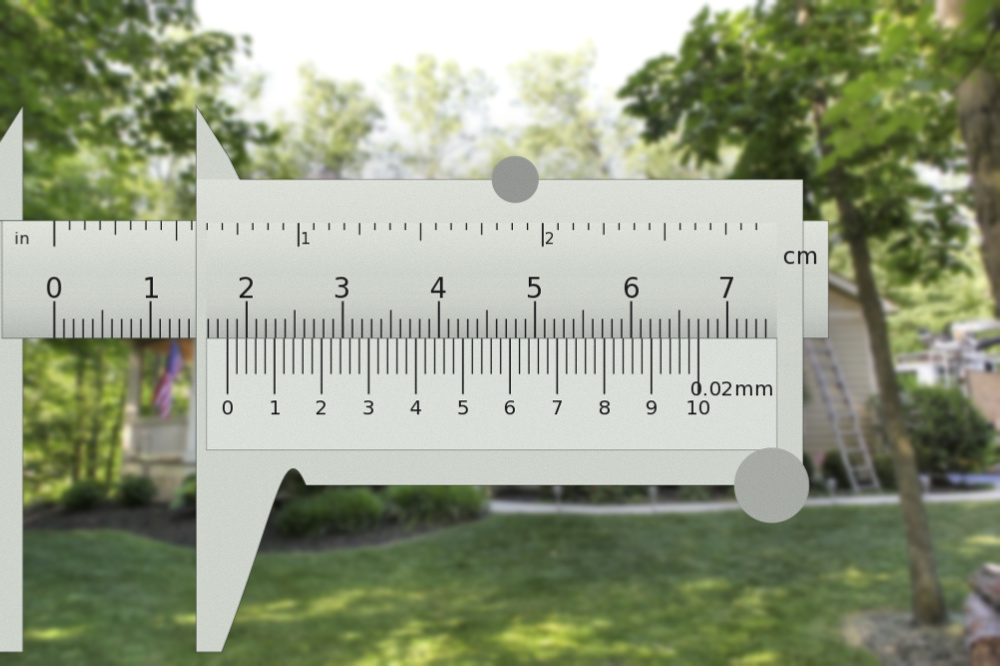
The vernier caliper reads 18.0 mm
